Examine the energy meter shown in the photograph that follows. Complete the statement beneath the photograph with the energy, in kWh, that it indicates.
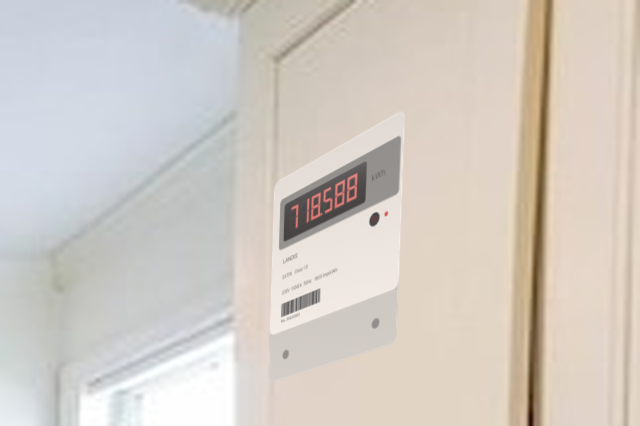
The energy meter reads 718.588 kWh
